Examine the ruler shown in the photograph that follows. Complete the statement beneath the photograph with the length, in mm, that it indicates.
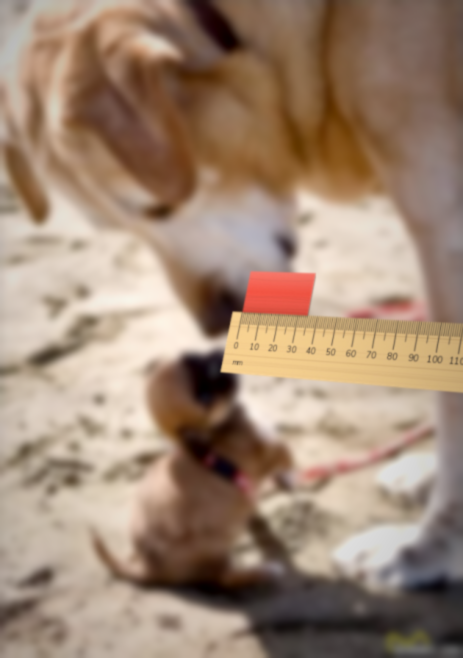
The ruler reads 35 mm
